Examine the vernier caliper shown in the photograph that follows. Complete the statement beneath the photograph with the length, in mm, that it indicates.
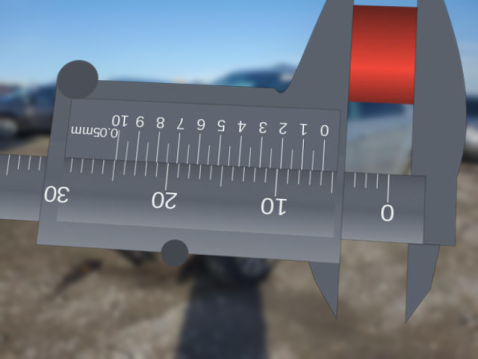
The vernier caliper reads 5.9 mm
